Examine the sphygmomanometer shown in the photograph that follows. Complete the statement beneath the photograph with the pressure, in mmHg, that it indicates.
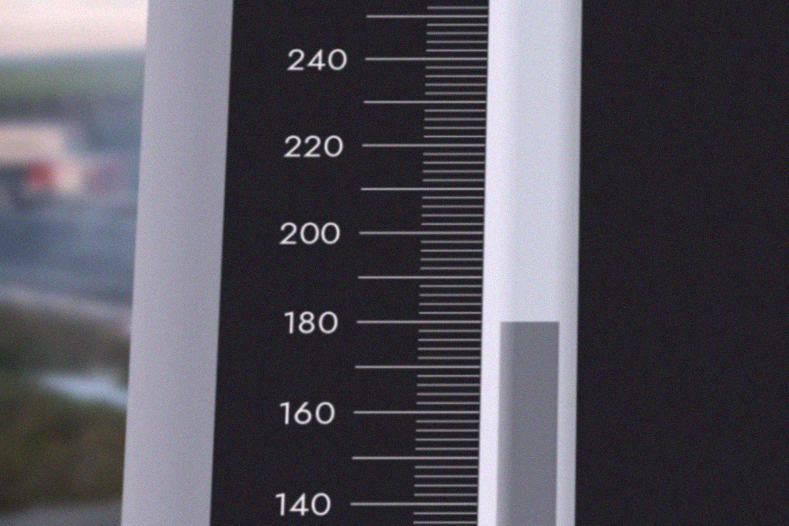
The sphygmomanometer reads 180 mmHg
